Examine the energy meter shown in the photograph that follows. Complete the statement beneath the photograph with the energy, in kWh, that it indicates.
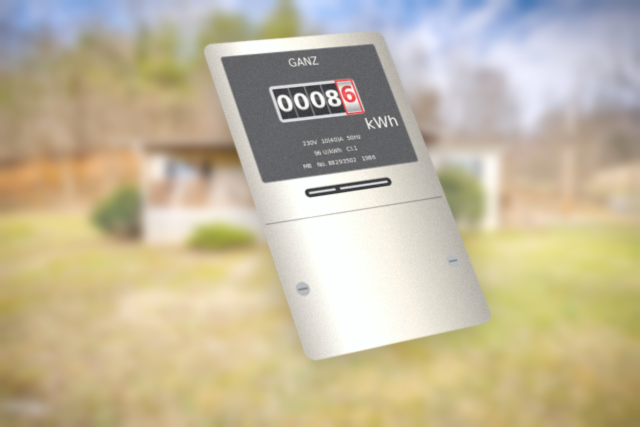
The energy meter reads 8.6 kWh
